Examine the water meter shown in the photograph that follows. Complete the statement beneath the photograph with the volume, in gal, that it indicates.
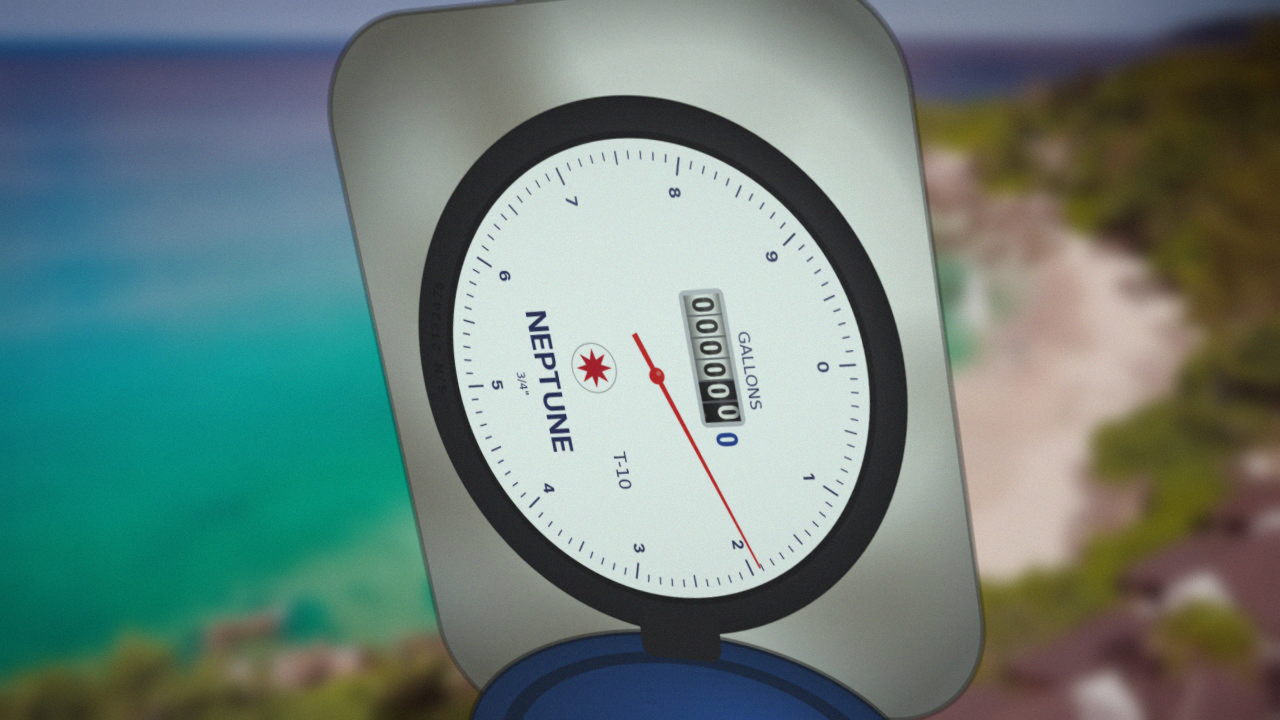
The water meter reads 1.9 gal
